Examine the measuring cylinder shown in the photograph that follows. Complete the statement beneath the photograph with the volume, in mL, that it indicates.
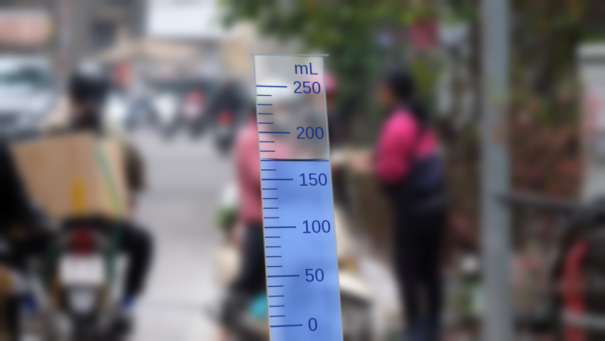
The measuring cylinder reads 170 mL
